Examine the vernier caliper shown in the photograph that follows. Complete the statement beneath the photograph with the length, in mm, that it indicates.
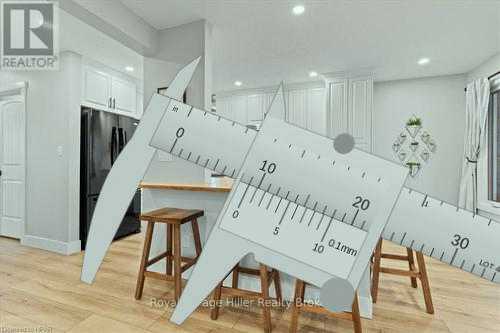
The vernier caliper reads 9.0 mm
